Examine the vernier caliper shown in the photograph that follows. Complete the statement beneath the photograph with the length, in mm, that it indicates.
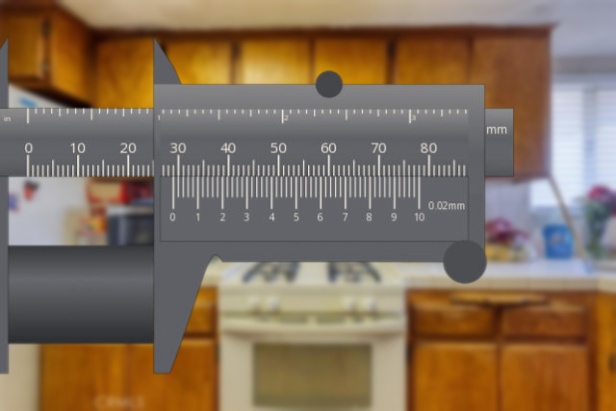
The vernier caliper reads 29.0 mm
